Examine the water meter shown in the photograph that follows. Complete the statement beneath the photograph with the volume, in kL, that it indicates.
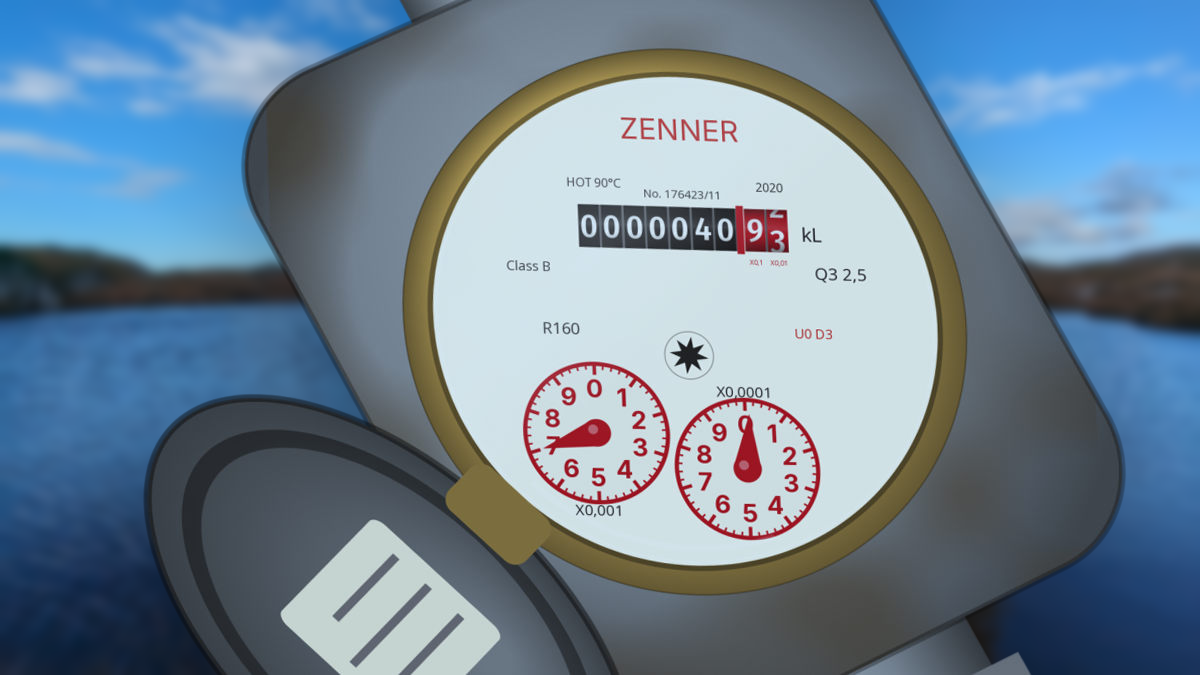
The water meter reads 40.9270 kL
